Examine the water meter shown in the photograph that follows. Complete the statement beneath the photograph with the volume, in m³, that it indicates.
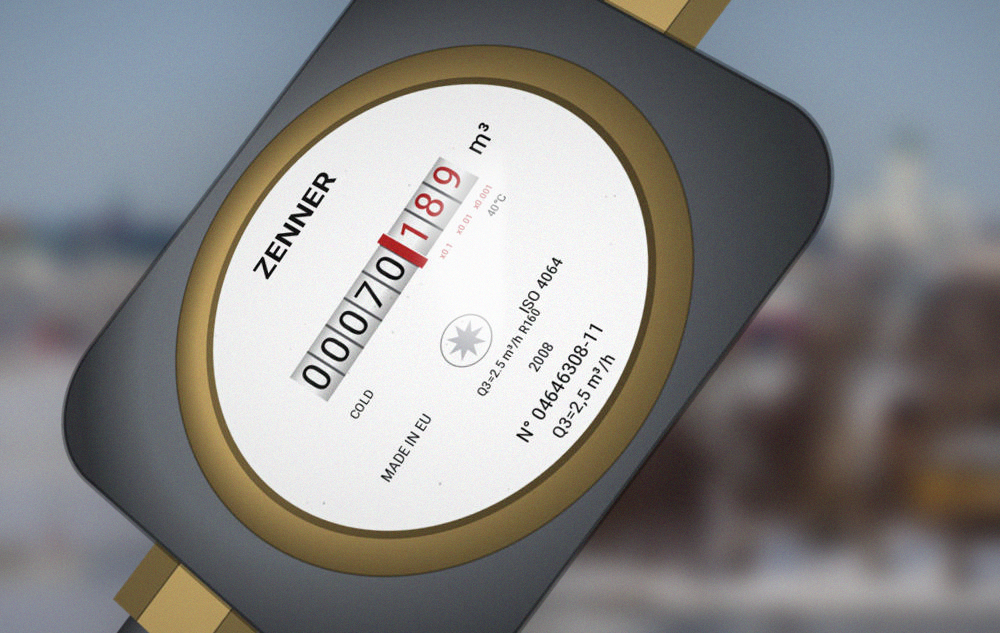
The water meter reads 70.189 m³
